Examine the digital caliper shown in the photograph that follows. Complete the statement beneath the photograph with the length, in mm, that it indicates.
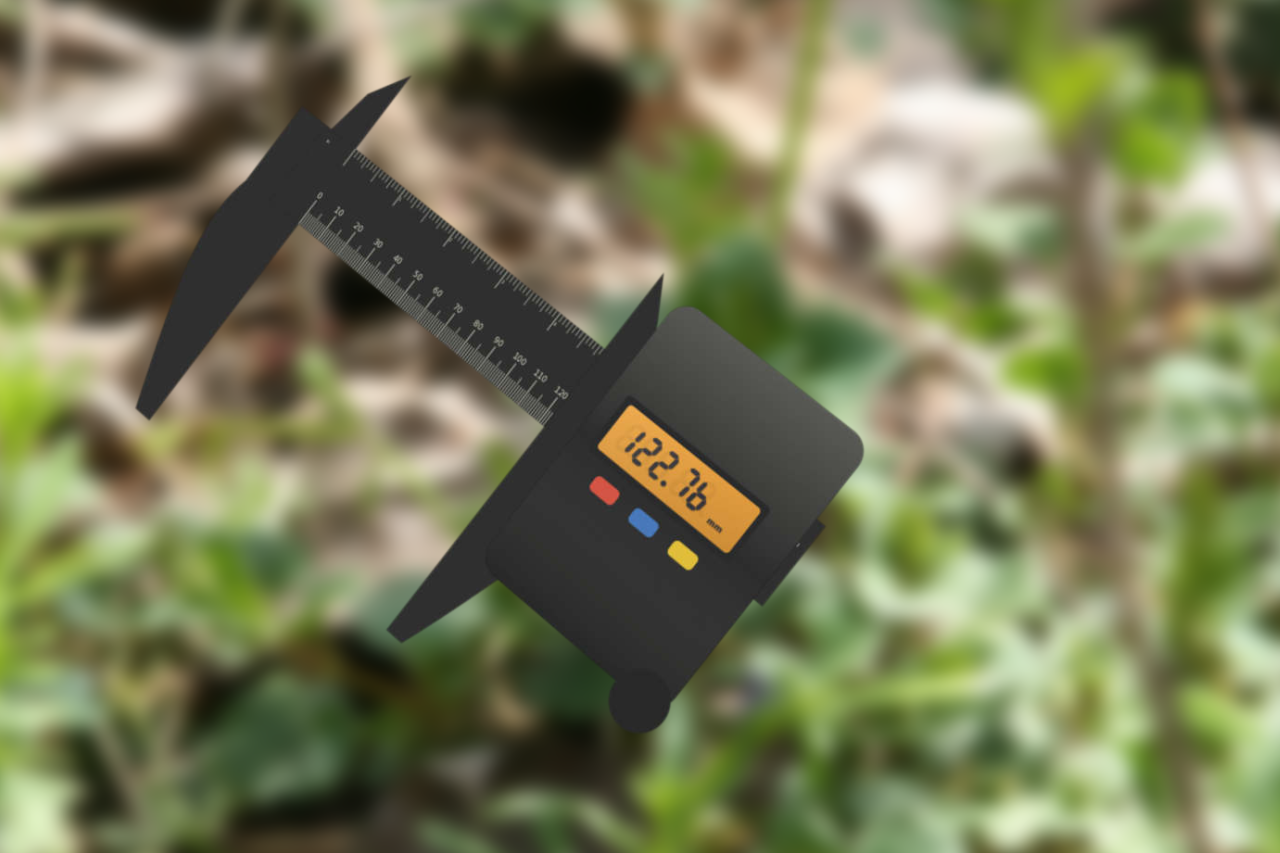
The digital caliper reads 122.76 mm
